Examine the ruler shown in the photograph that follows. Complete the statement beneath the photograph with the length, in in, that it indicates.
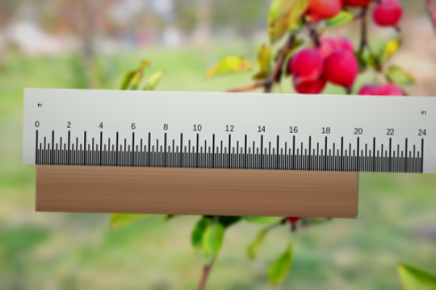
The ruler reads 20 in
